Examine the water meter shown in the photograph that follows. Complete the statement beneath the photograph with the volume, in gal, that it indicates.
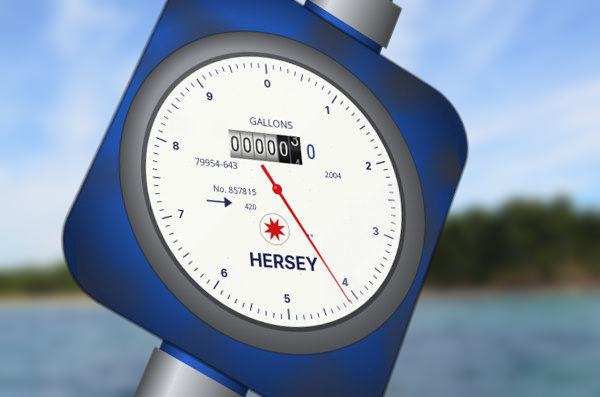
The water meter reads 34.1 gal
